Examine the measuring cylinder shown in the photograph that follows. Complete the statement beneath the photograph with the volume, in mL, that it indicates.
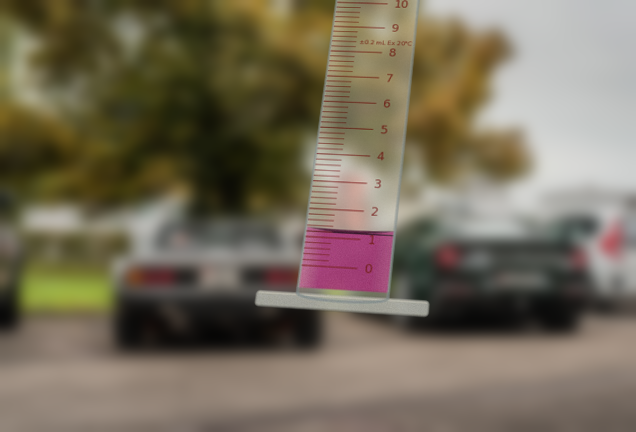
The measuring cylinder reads 1.2 mL
